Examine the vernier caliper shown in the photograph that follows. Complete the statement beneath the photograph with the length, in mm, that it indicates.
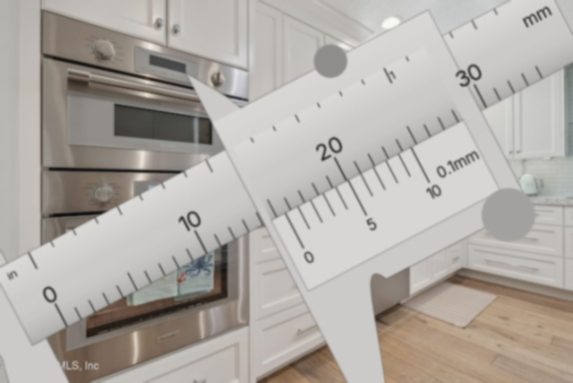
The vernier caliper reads 15.6 mm
